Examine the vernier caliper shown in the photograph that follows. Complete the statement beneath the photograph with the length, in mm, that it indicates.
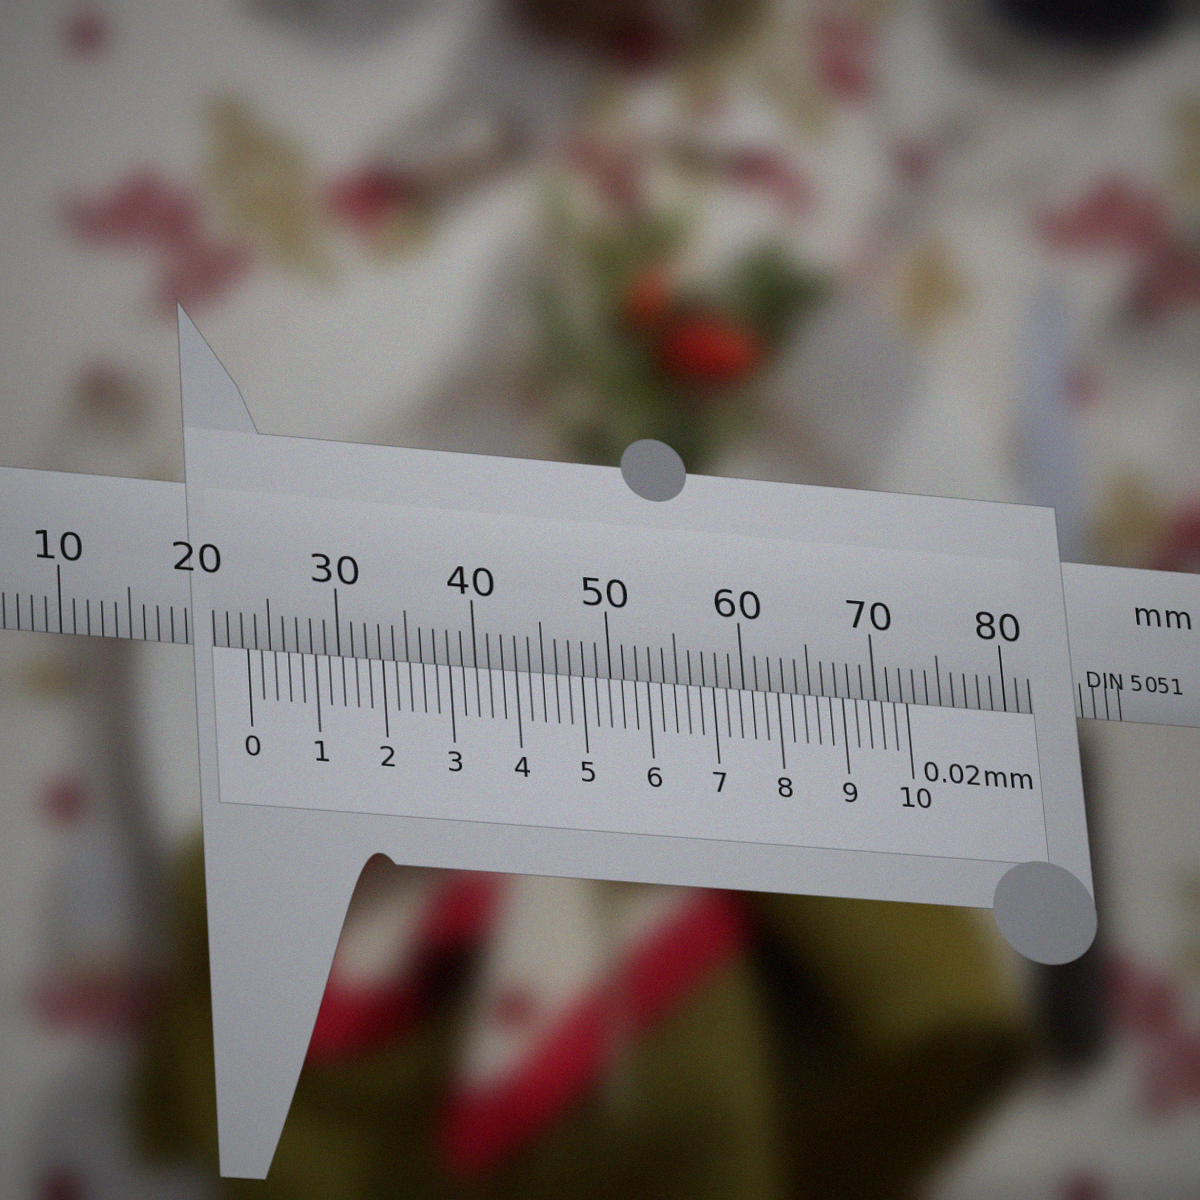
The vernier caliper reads 23.4 mm
